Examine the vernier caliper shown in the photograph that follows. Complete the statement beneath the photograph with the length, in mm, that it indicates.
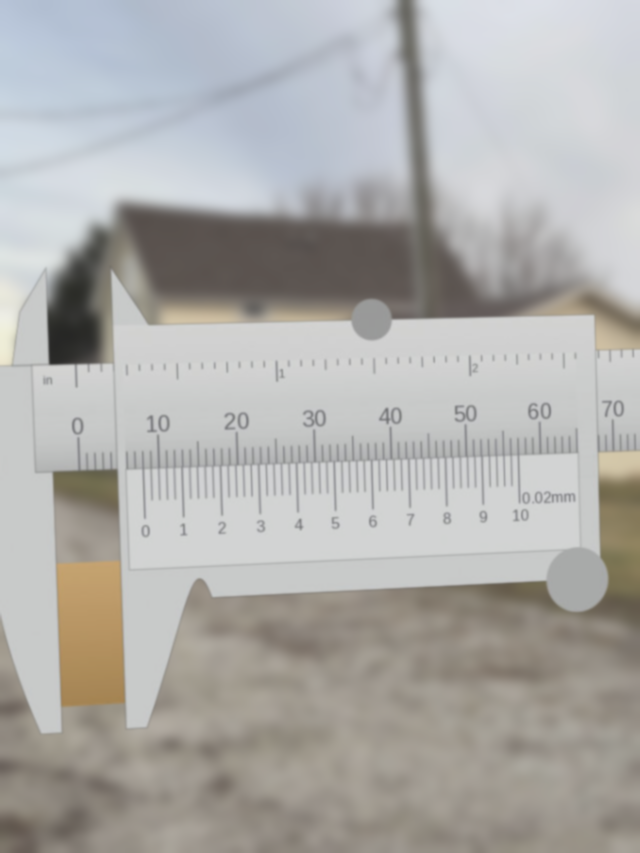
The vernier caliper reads 8.0 mm
